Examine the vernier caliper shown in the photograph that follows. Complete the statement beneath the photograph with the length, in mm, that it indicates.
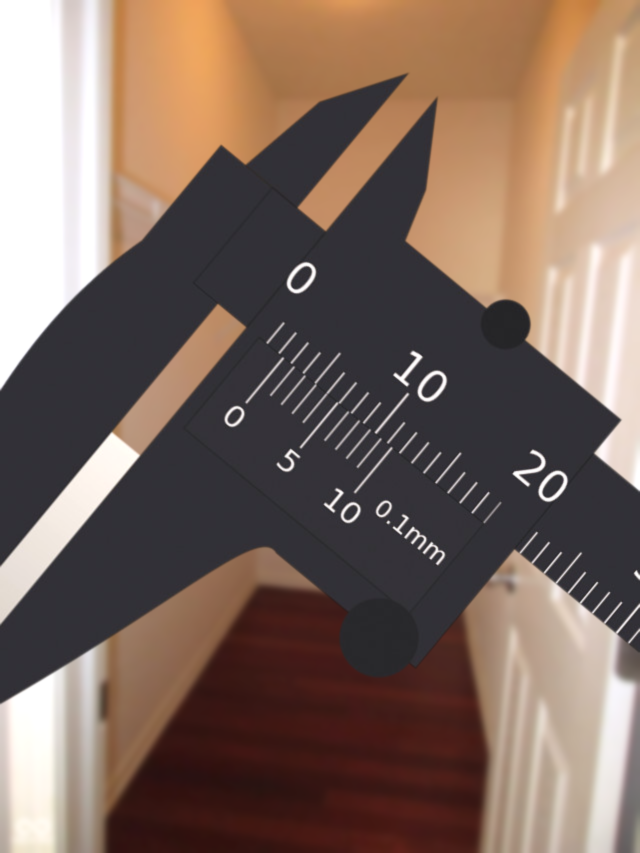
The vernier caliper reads 2.4 mm
